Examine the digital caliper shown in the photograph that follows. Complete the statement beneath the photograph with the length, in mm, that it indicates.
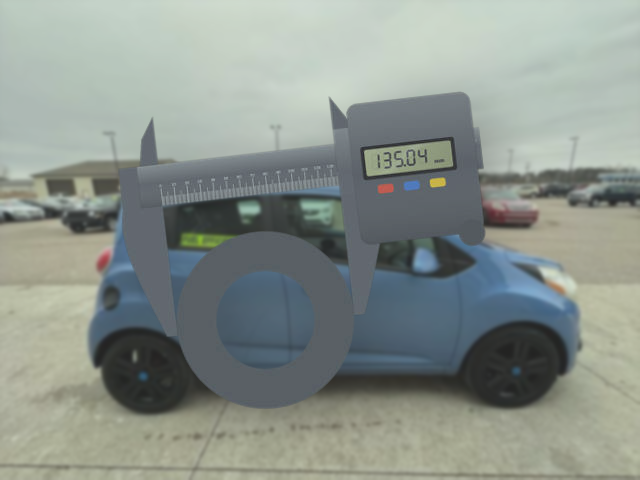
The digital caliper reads 135.04 mm
